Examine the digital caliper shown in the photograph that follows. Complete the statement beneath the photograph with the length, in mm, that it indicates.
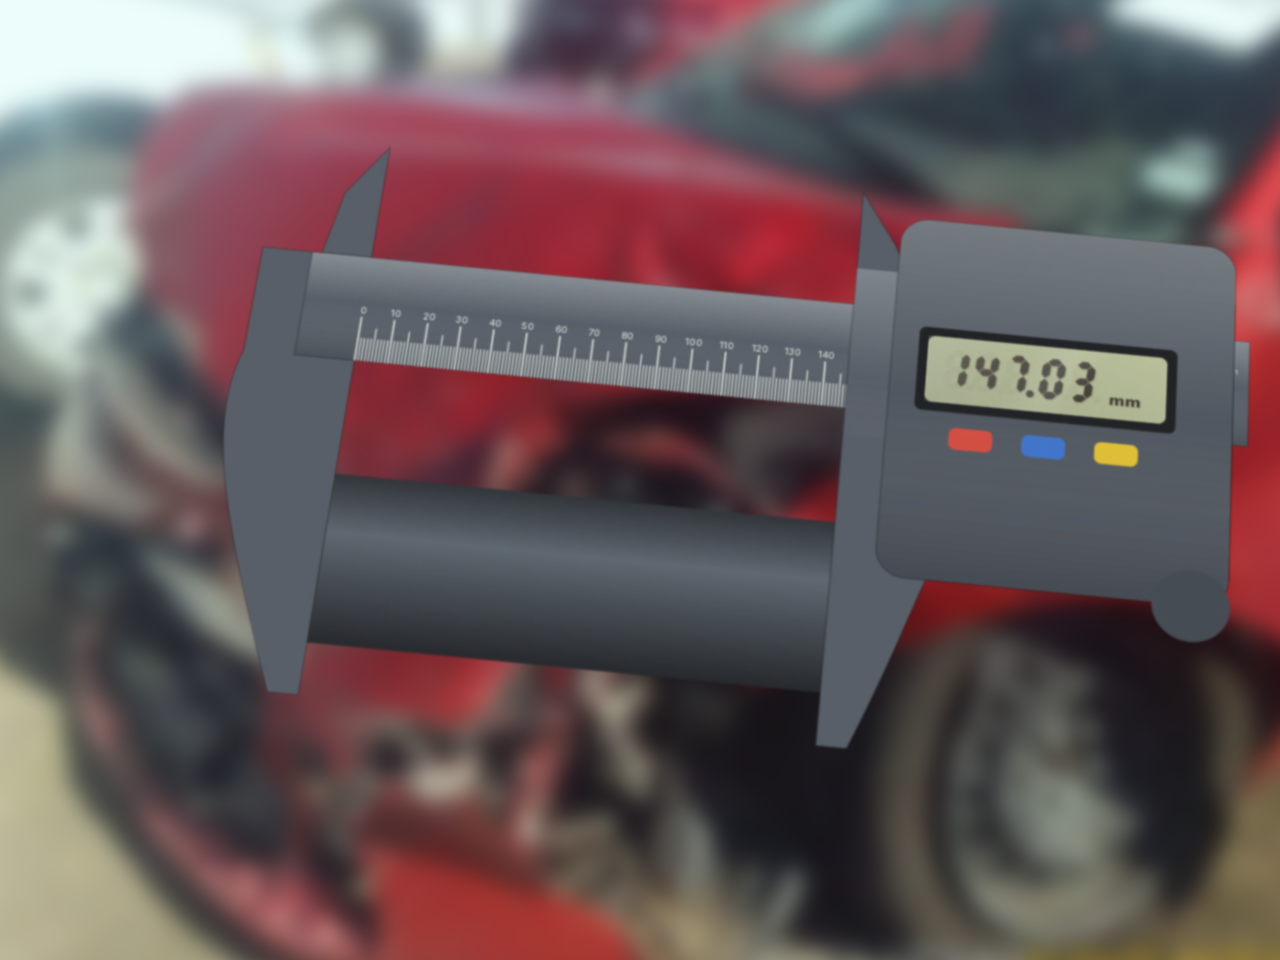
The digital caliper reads 147.03 mm
